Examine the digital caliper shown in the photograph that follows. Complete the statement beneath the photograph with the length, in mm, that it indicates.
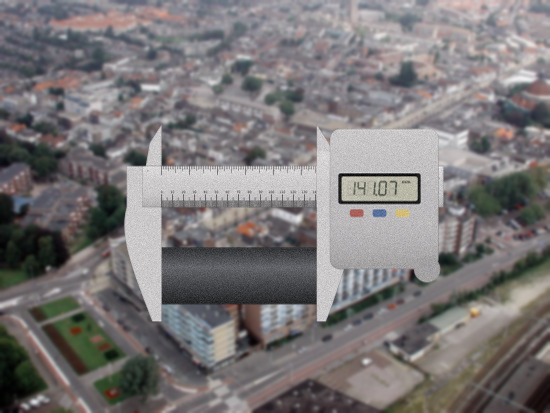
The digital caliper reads 141.07 mm
